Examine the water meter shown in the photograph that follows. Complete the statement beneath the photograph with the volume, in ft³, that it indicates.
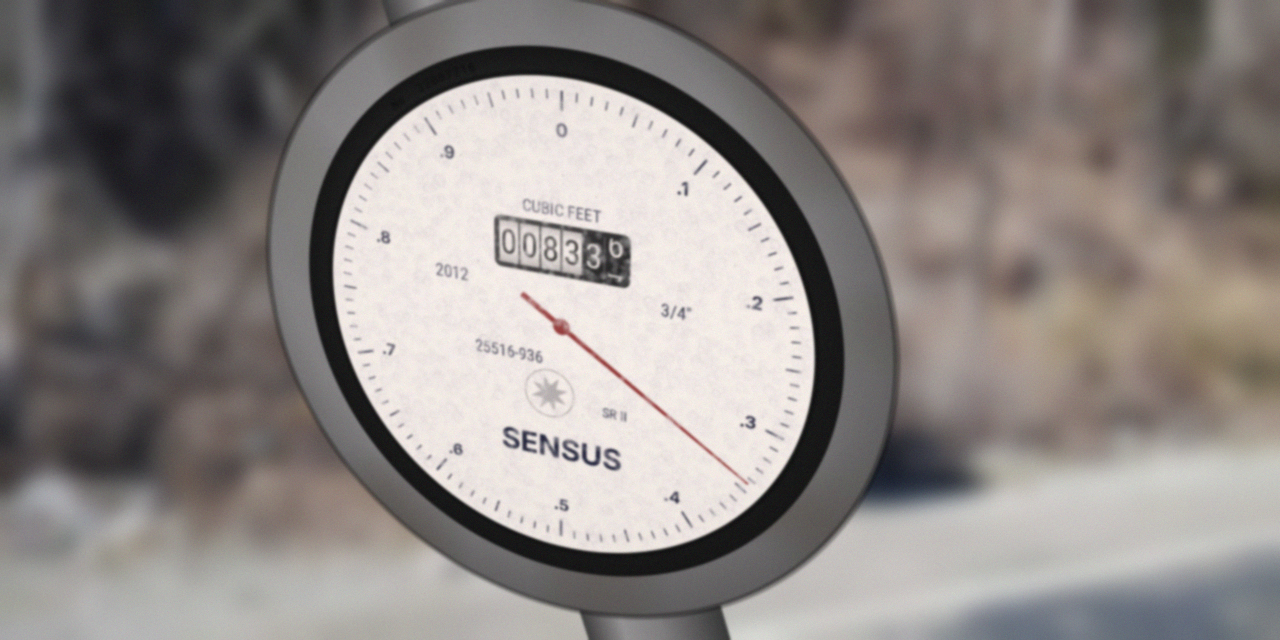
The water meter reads 8336.34 ft³
